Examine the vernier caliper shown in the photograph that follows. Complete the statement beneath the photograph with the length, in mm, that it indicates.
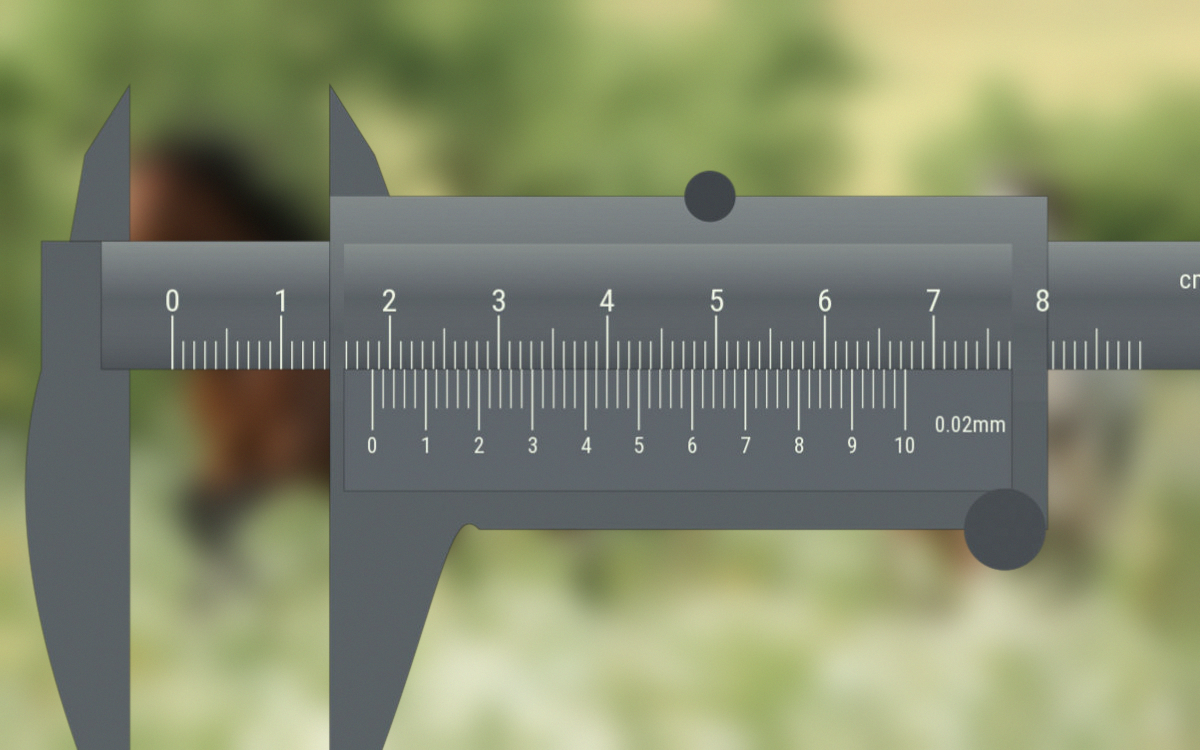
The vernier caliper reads 18.4 mm
